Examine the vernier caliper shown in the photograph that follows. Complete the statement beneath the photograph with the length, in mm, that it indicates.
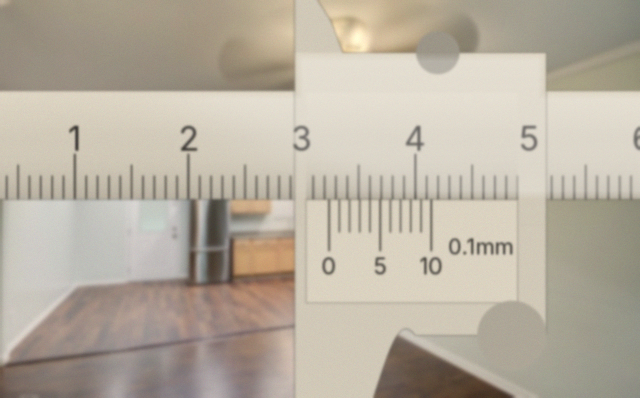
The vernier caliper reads 32.4 mm
